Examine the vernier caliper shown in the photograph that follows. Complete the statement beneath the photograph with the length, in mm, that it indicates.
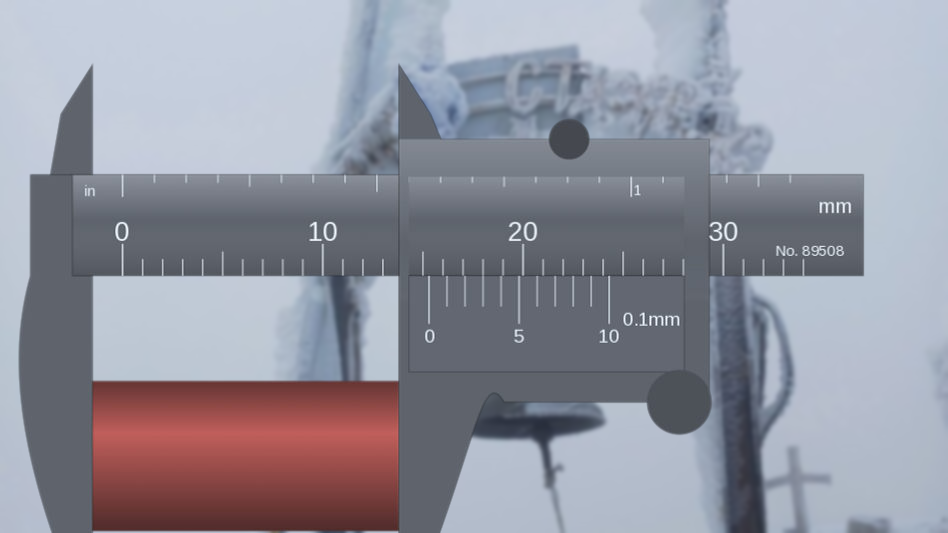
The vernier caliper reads 15.3 mm
